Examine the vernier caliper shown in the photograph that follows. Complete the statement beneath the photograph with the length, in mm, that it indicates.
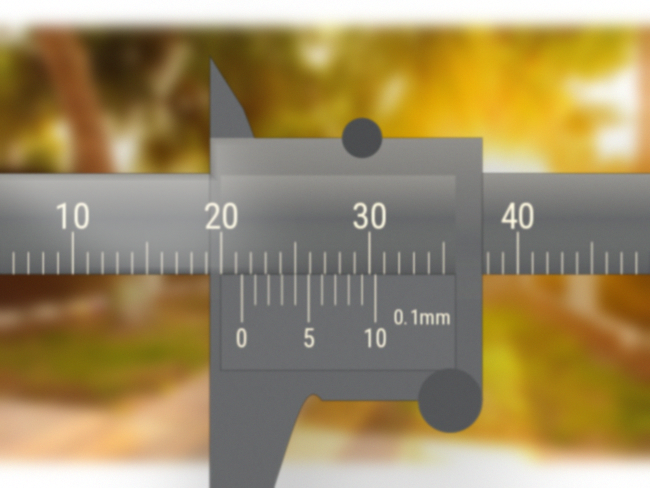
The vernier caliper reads 21.4 mm
